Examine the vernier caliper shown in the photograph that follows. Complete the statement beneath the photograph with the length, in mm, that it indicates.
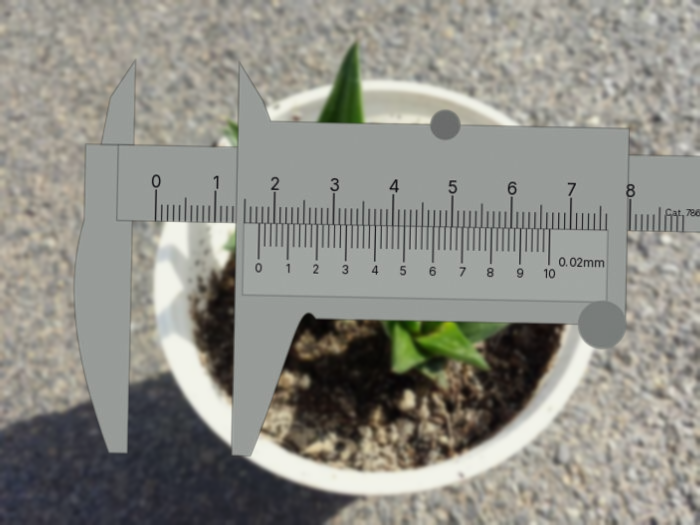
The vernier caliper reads 17.5 mm
